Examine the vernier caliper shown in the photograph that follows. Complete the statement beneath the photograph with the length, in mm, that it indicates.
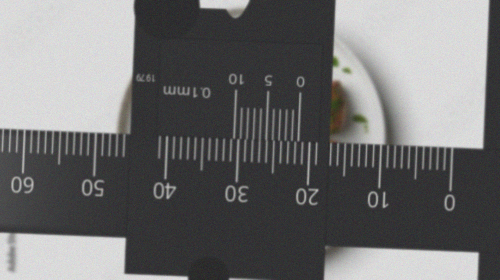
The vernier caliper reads 21.6 mm
